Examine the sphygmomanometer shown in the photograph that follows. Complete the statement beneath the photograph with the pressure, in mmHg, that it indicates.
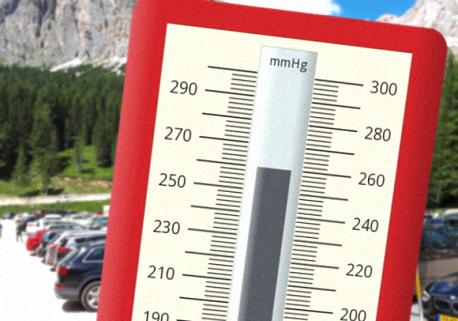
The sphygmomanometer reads 260 mmHg
